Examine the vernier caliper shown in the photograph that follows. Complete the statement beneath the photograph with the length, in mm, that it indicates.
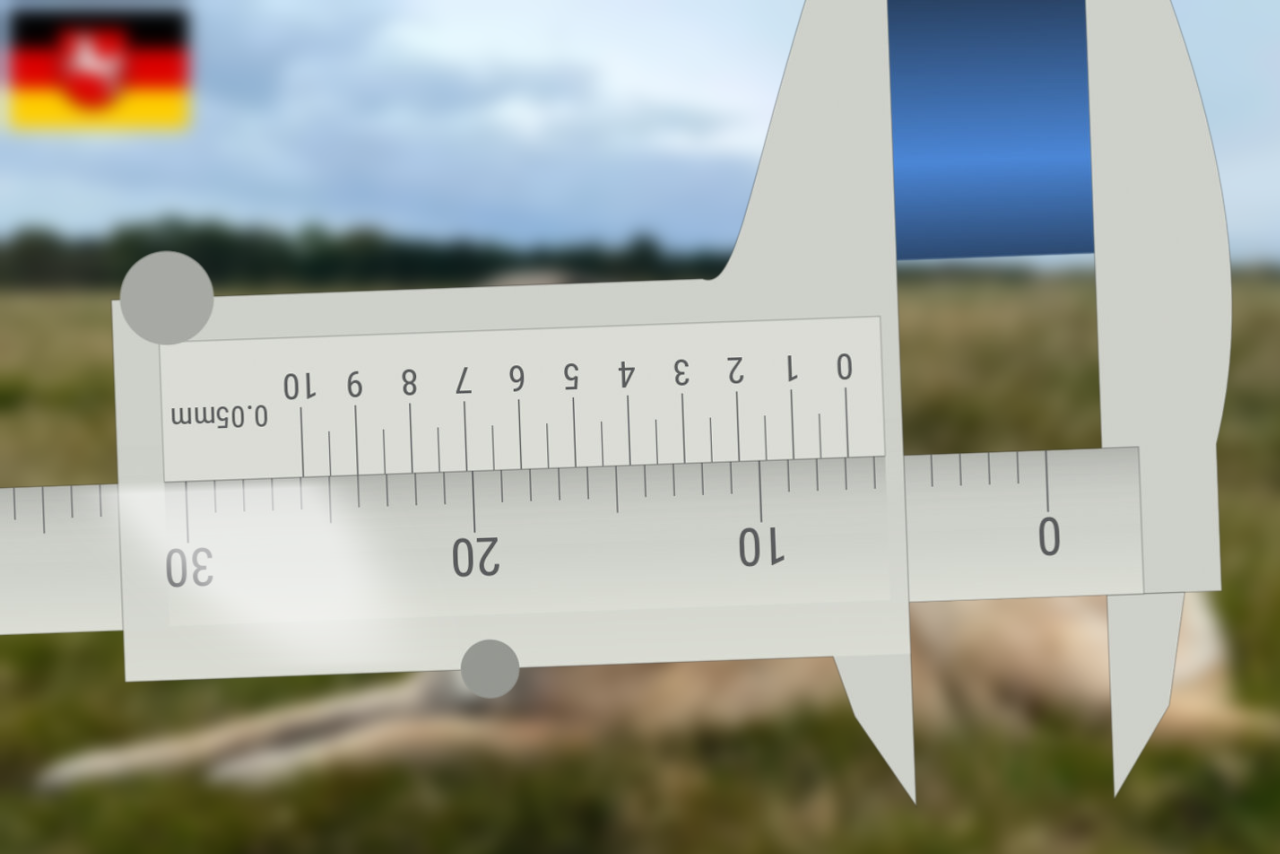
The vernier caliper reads 6.90 mm
